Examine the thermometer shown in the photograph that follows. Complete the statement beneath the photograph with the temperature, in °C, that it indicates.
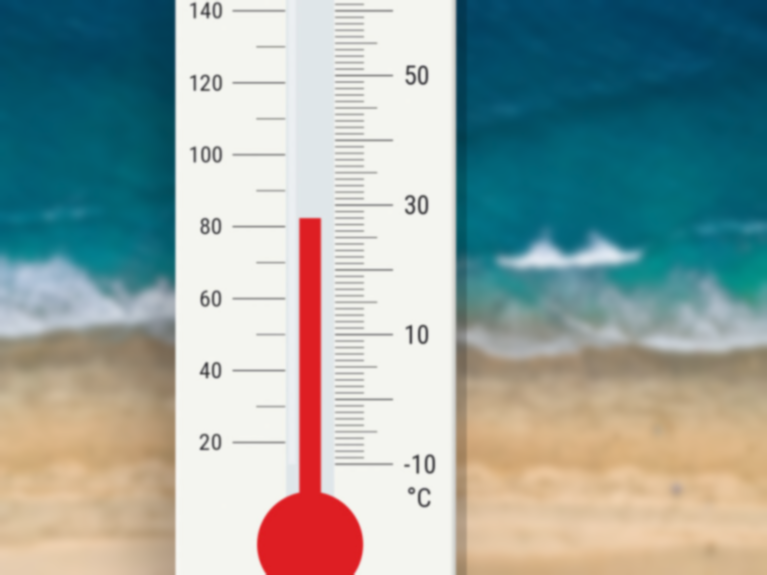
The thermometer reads 28 °C
